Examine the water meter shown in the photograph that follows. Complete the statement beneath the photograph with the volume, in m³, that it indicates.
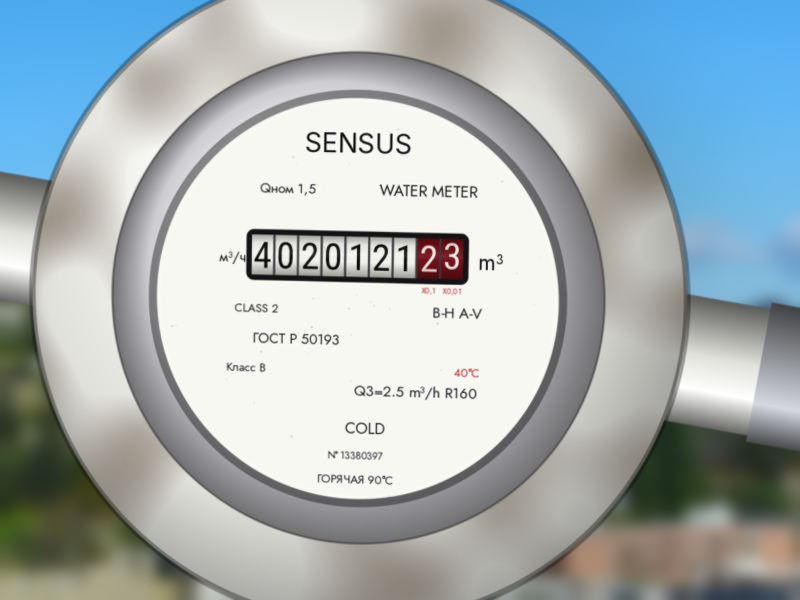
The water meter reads 4020121.23 m³
